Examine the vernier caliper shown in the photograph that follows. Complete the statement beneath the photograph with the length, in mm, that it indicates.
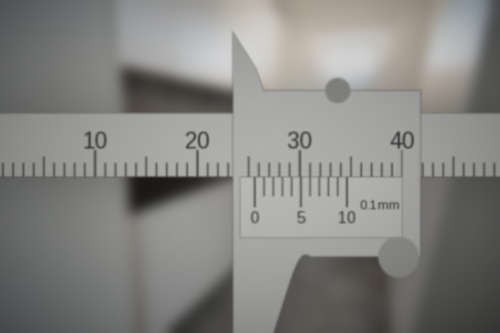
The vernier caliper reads 25.6 mm
